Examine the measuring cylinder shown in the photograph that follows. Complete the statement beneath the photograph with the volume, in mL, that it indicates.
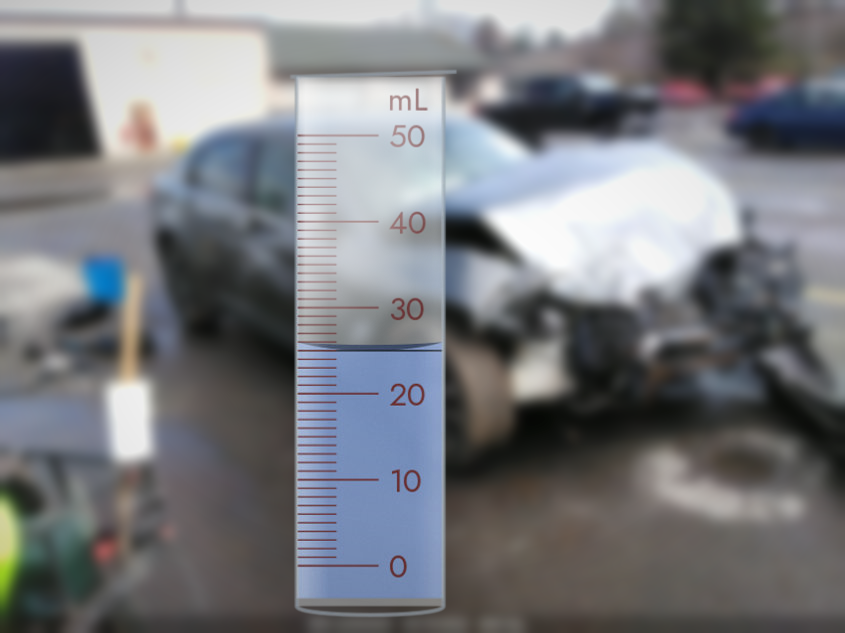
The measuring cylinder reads 25 mL
